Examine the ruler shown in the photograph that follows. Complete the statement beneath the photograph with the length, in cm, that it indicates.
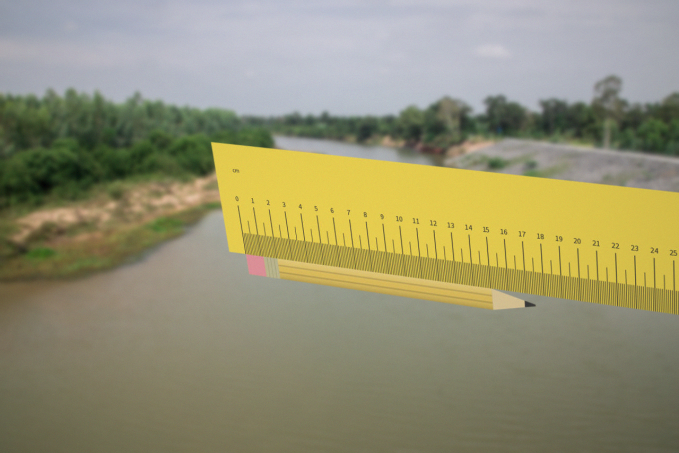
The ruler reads 17.5 cm
